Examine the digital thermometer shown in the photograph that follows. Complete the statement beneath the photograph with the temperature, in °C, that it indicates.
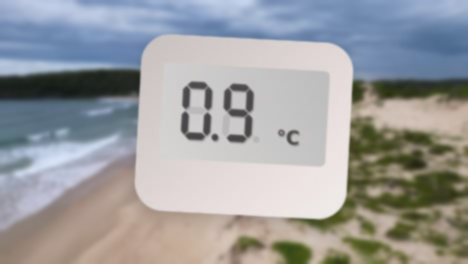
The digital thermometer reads 0.9 °C
